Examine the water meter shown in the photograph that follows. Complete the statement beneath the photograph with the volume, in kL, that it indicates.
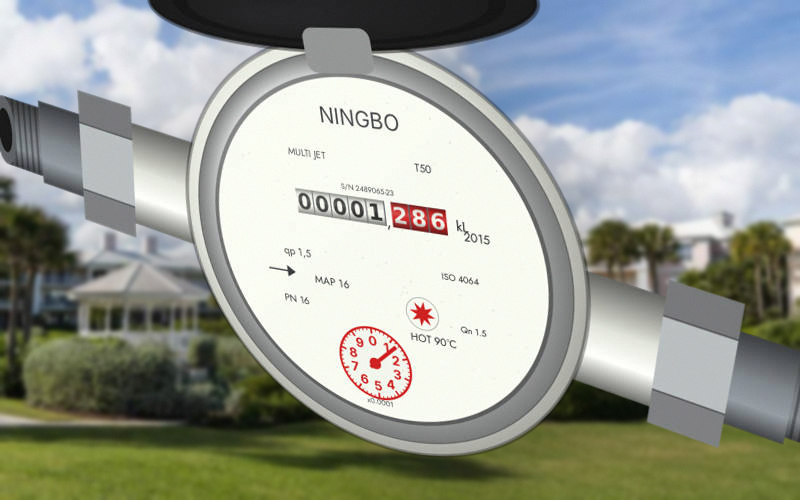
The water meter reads 1.2861 kL
